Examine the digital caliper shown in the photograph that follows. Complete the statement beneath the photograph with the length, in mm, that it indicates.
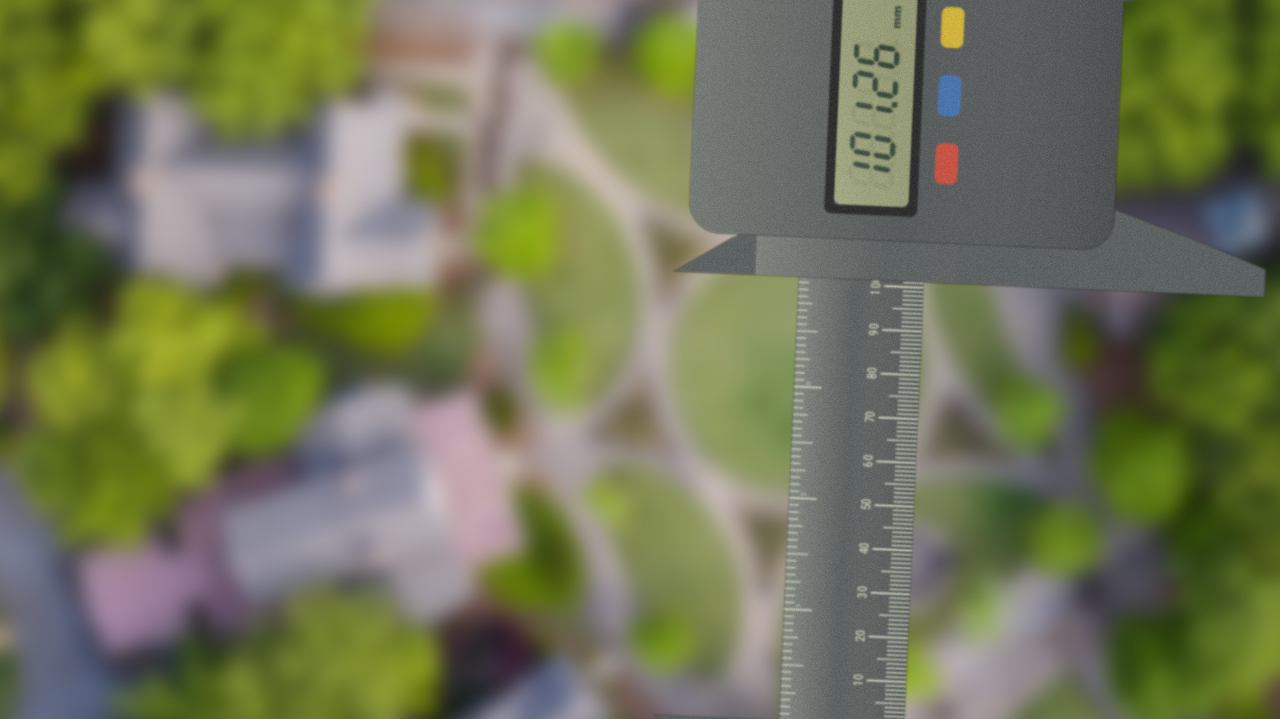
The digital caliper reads 101.26 mm
